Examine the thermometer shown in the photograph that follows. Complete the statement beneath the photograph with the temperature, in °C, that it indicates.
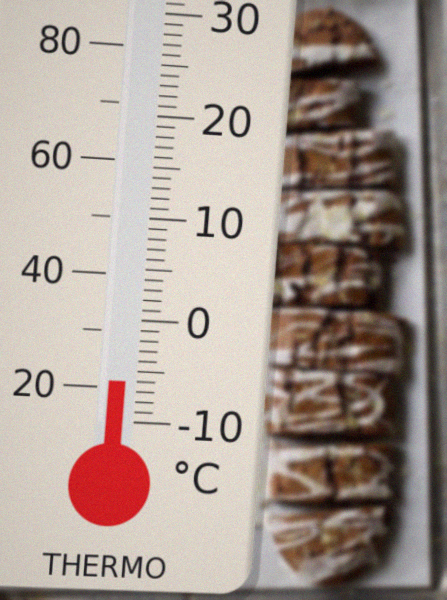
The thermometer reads -6 °C
